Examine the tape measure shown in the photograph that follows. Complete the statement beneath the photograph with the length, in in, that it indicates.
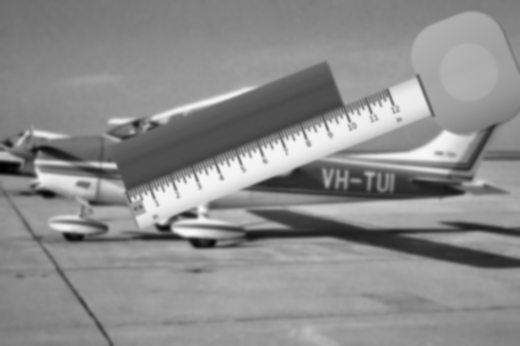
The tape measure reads 10 in
